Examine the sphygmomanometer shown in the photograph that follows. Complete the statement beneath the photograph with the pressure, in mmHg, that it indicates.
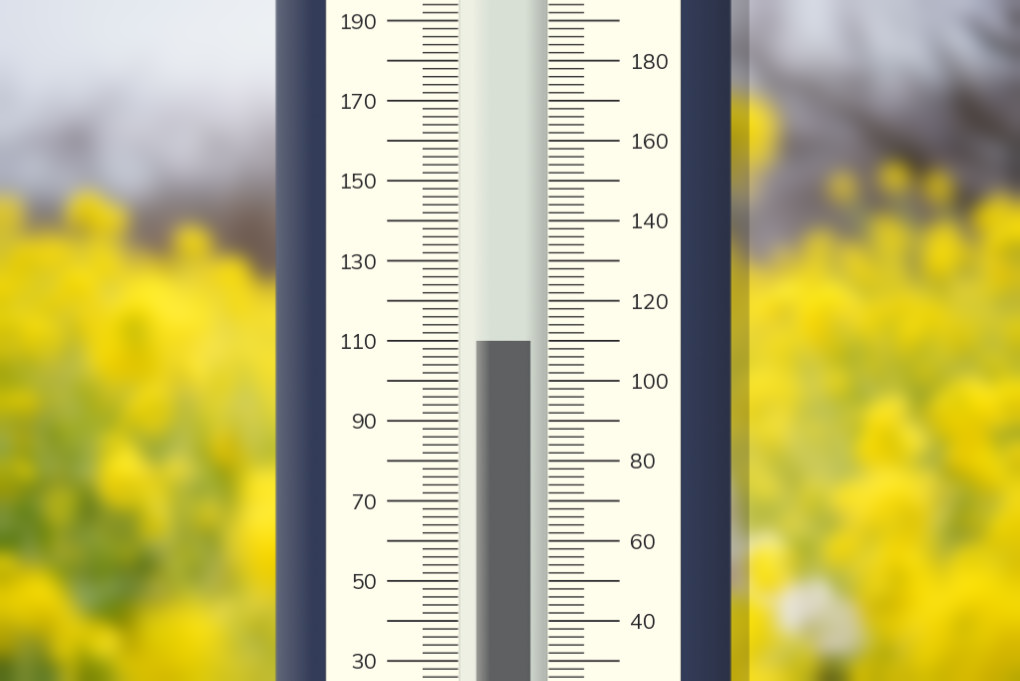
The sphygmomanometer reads 110 mmHg
